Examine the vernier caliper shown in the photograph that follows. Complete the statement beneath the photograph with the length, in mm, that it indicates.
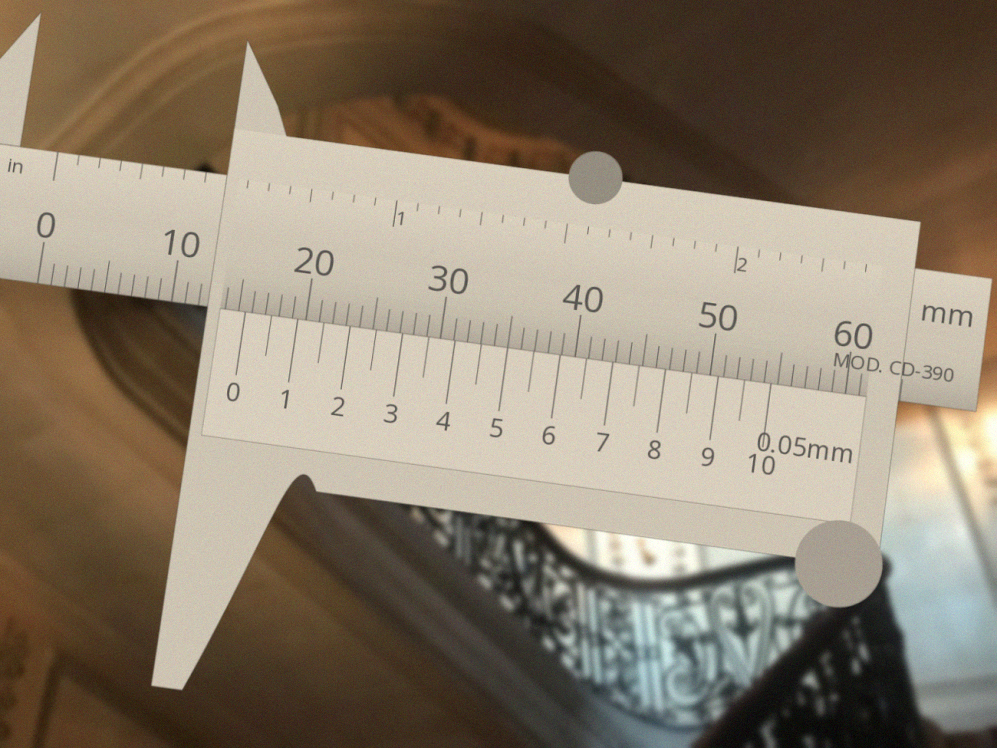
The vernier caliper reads 15.5 mm
